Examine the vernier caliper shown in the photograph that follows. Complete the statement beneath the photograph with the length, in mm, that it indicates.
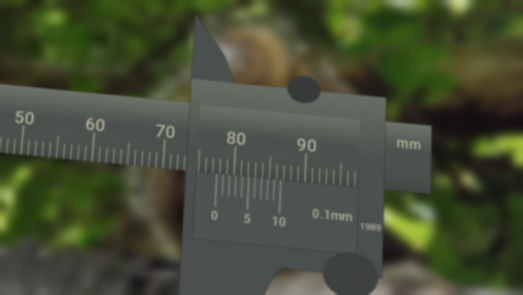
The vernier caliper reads 77.6 mm
